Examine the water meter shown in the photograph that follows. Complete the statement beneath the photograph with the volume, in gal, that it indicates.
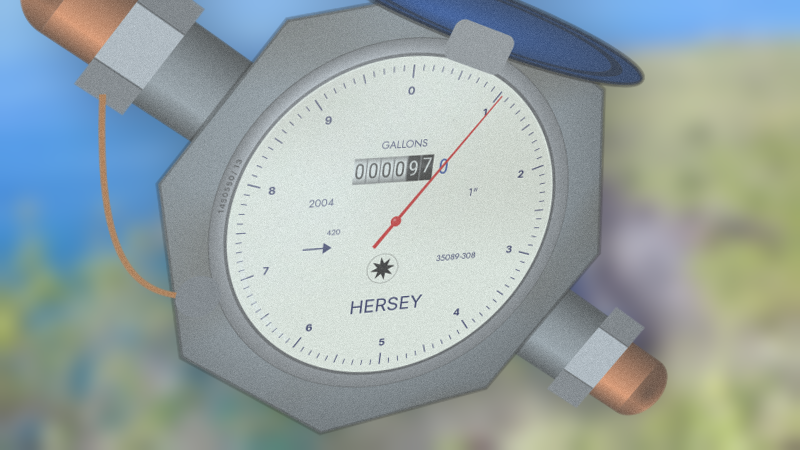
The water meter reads 971.0 gal
